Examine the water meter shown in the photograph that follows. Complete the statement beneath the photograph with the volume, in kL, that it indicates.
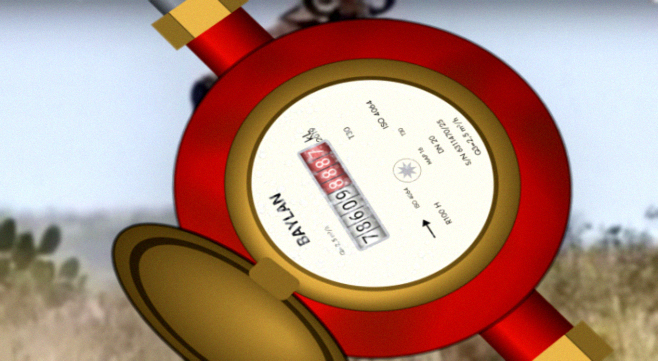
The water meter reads 78609.8887 kL
